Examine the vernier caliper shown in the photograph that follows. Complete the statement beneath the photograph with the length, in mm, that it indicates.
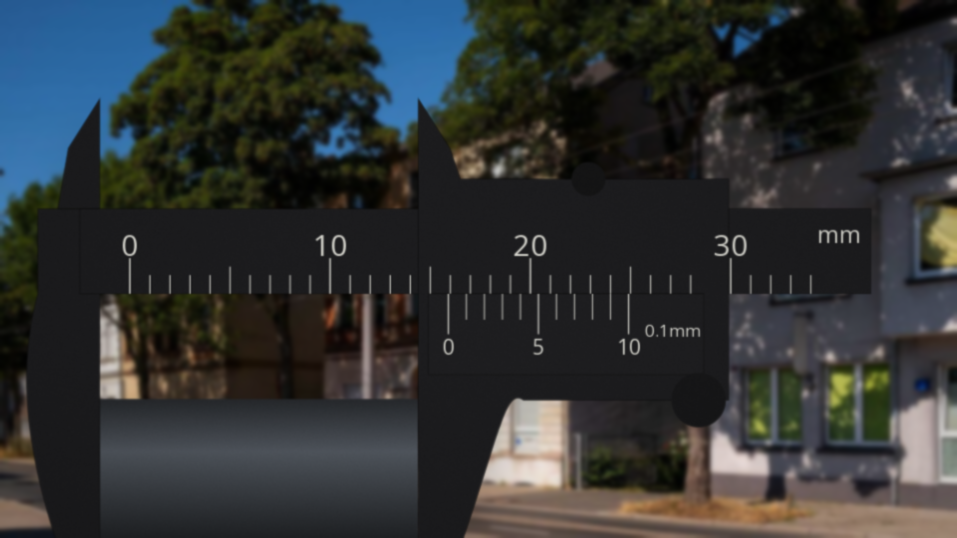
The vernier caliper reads 15.9 mm
